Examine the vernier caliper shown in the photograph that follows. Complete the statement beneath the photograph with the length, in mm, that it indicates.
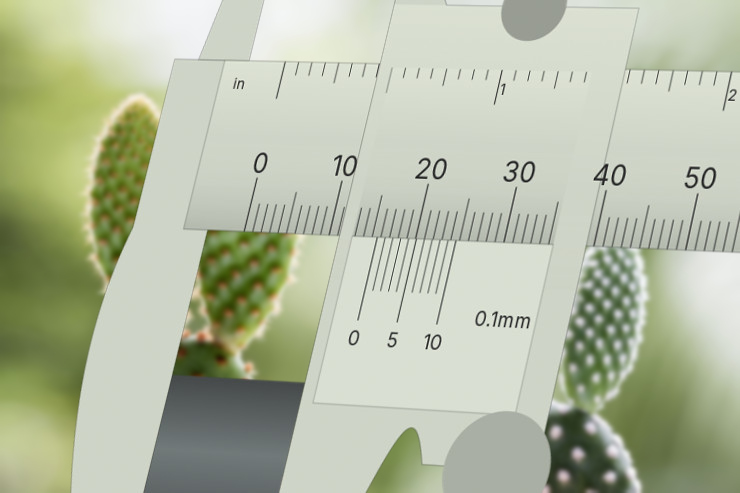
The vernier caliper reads 15.6 mm
